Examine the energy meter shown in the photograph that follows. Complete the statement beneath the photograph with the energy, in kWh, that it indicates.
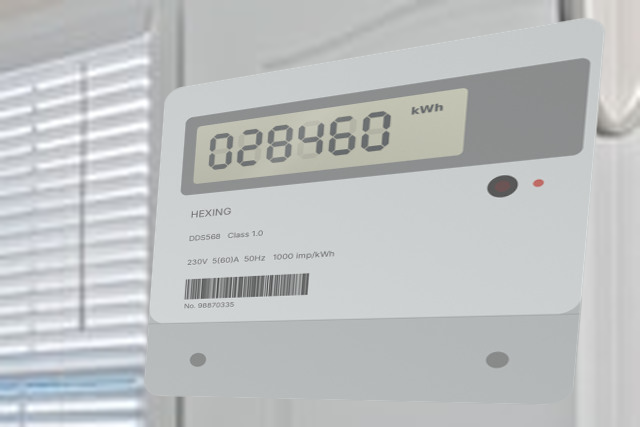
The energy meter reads 28460 kWh
